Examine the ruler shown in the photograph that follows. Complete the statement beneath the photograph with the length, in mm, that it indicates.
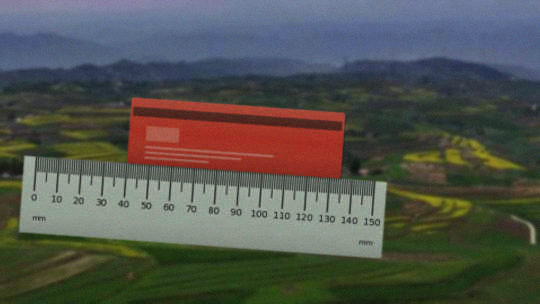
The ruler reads 95 mm
